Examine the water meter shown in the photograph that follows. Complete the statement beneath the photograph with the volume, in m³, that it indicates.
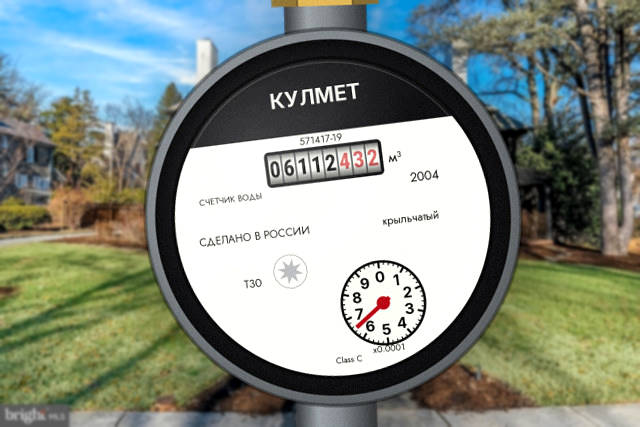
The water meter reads 6112.4326 m³
